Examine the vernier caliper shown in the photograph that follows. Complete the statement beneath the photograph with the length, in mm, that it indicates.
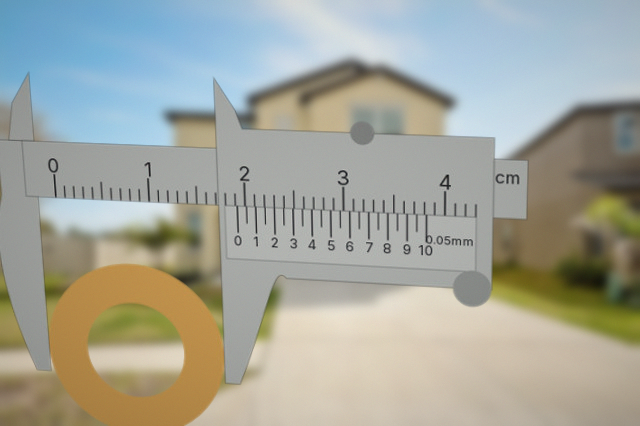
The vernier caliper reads 19.2 mm
